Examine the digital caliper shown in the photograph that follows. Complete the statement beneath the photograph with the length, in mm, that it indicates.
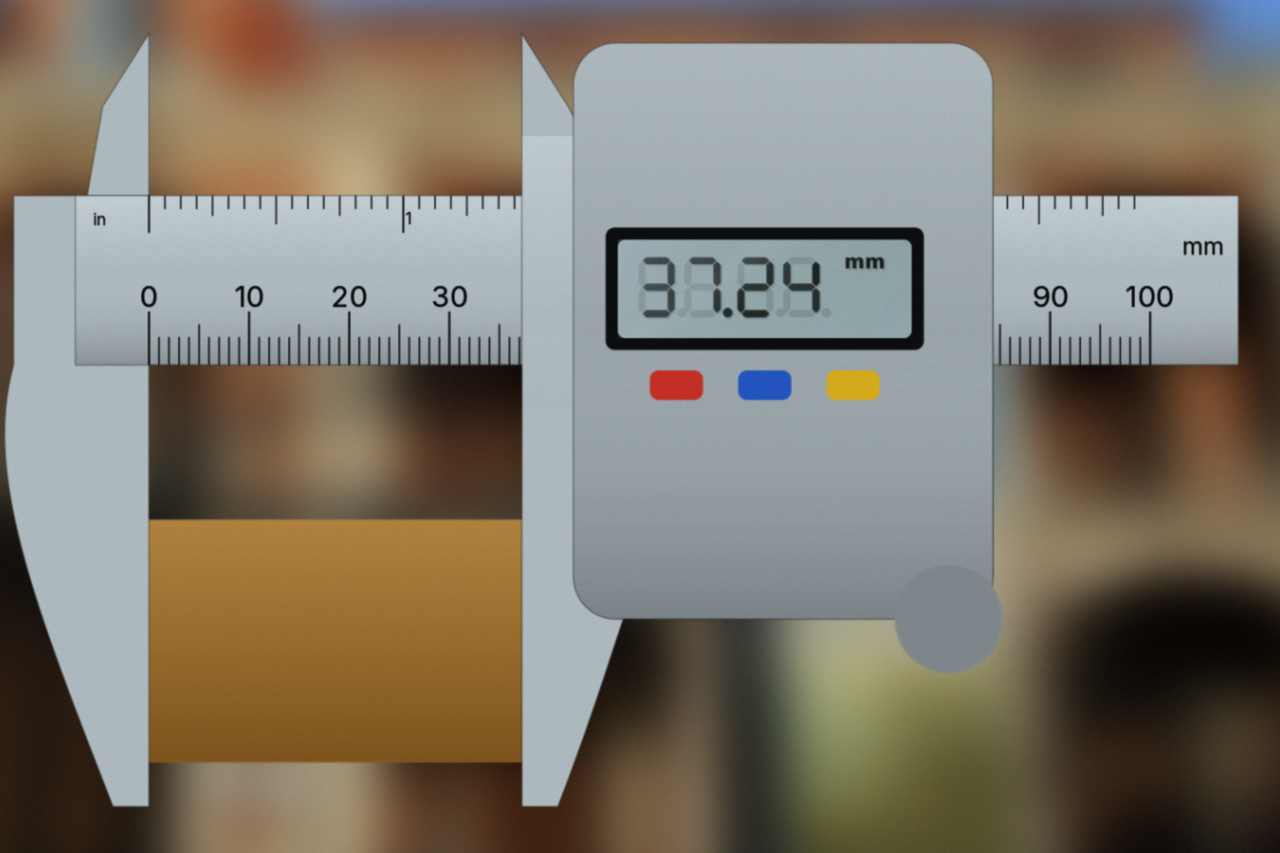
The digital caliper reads 37.24 mm
